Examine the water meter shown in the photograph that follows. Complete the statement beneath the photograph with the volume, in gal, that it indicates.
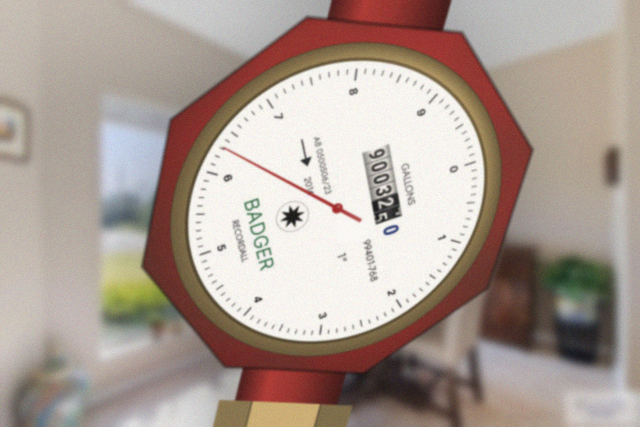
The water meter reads 9003246.3 gal
